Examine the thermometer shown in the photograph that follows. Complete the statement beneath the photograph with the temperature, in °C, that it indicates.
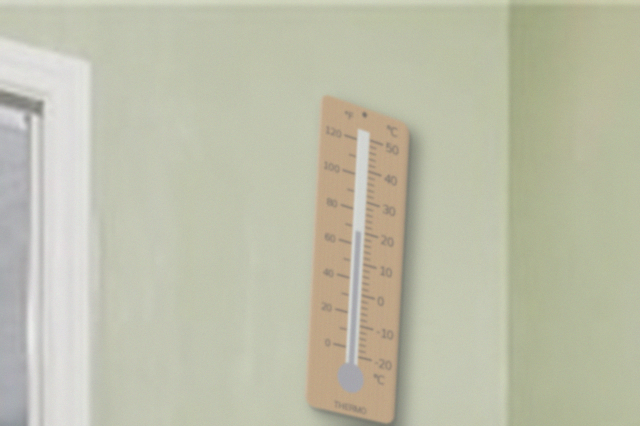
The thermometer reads 20 °C
